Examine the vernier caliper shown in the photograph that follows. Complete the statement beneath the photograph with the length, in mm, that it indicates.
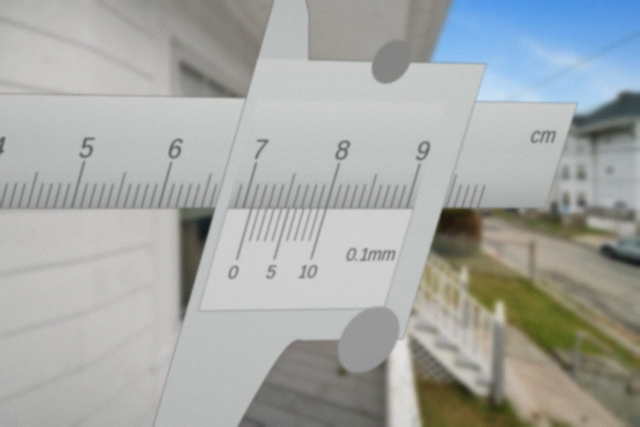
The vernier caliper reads 71.0 mm
